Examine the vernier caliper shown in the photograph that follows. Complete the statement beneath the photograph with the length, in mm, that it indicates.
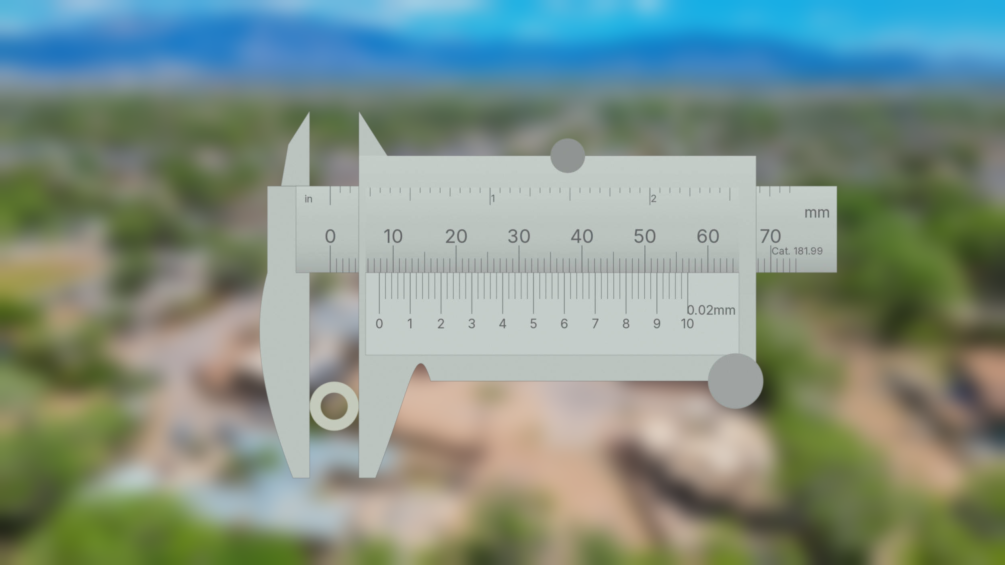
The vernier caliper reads 7.8 mm
